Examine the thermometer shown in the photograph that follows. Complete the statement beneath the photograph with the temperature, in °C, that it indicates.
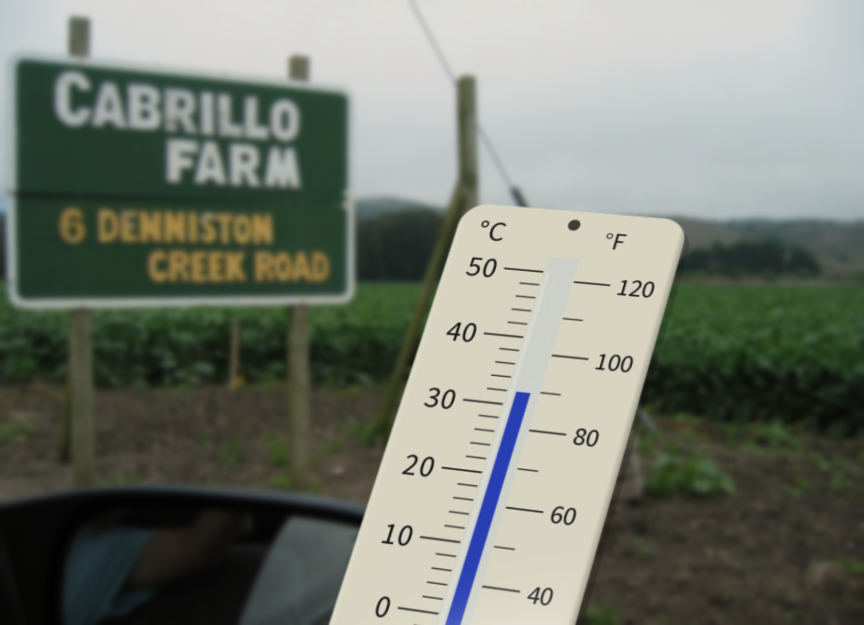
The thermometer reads 32 °C
